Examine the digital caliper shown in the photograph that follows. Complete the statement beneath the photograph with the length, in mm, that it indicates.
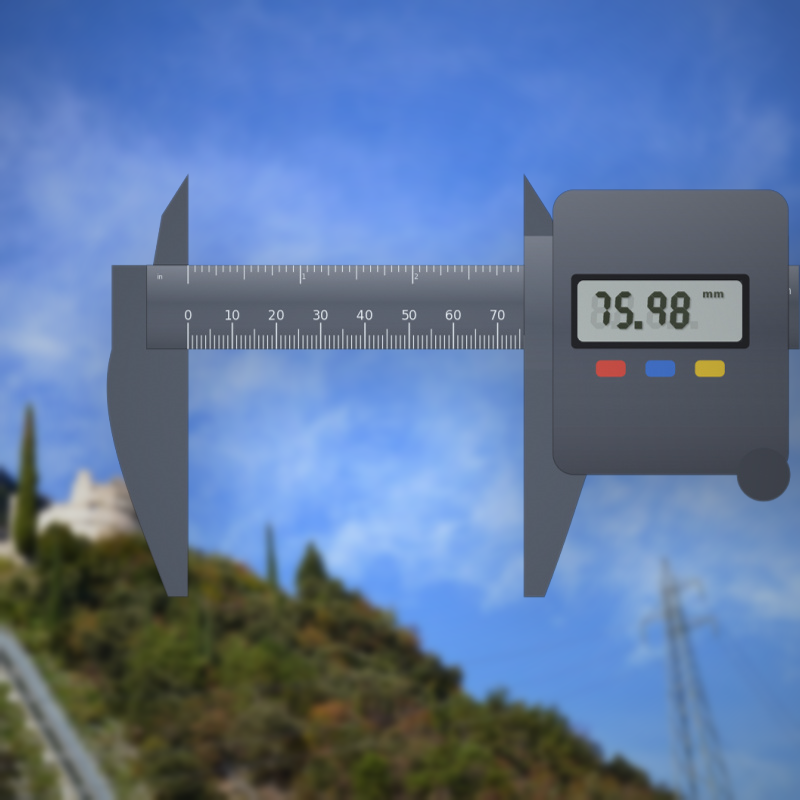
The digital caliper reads 75.98 mm
